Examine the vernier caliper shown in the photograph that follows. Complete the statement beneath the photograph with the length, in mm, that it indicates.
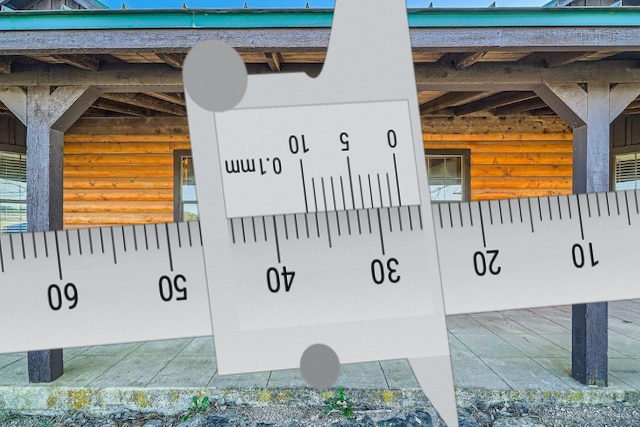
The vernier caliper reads 27.8 mm
